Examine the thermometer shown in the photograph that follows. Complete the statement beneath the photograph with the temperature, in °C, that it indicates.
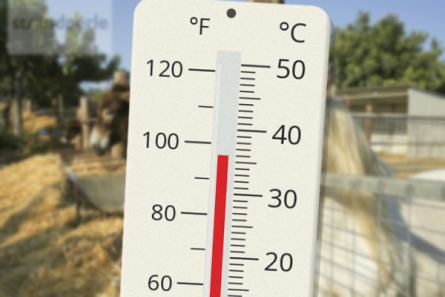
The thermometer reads 36 °C
